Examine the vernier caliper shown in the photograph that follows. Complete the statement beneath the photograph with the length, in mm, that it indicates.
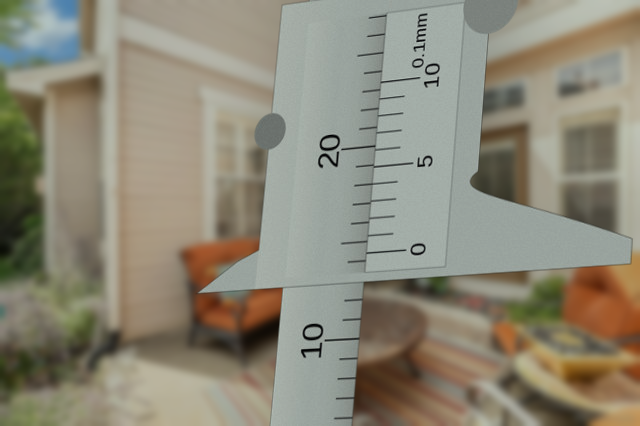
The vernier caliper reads 14.4 mm
